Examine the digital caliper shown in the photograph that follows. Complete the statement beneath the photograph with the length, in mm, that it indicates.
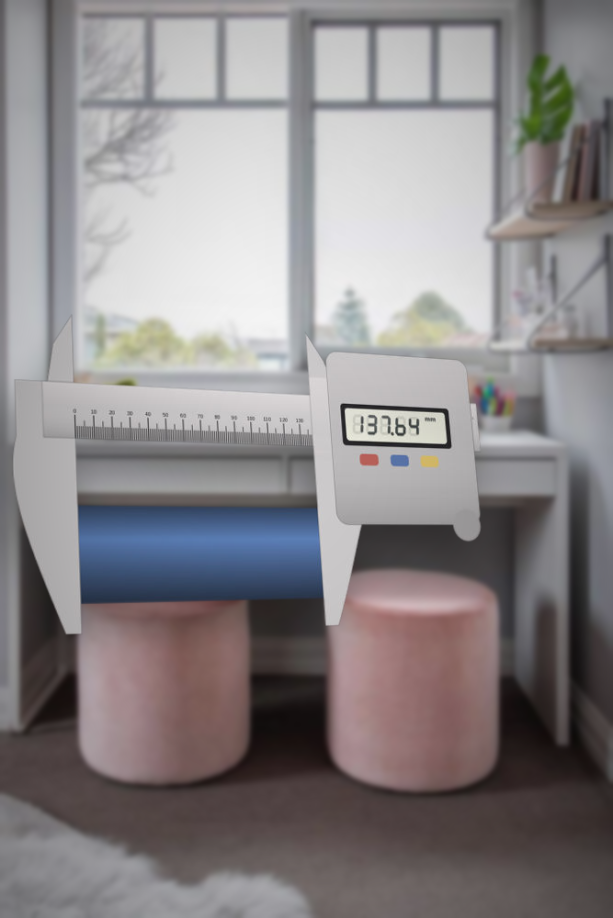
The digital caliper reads 137.64 mm
